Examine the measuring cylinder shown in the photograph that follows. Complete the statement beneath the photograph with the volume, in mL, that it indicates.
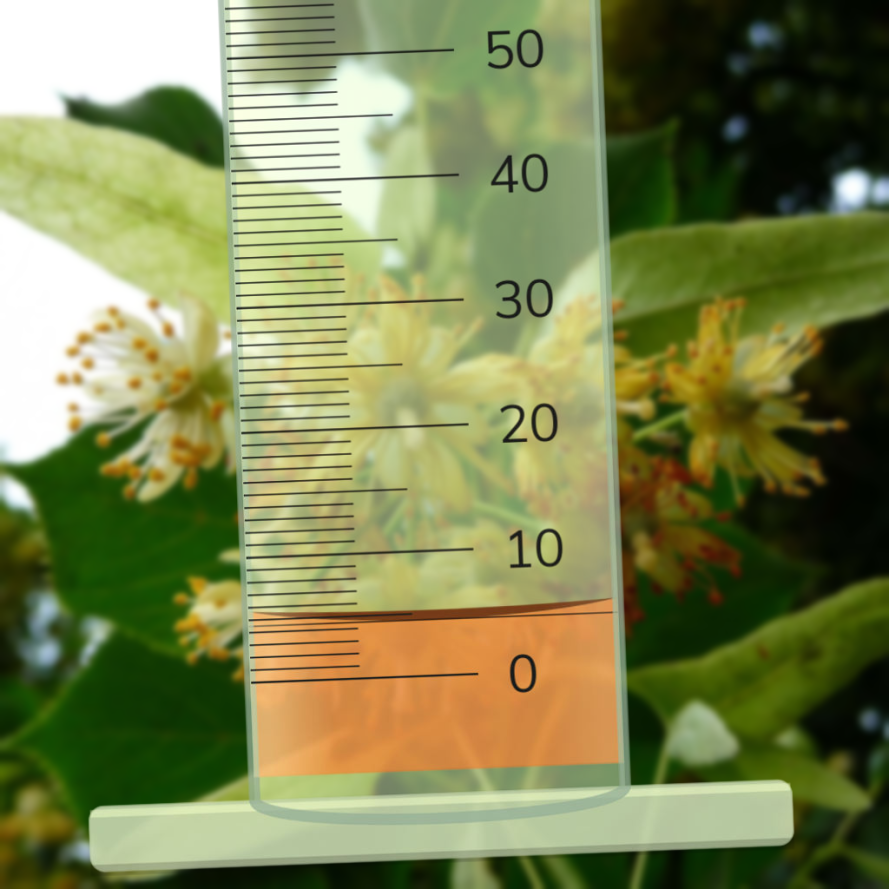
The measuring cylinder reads 4.5 mL
